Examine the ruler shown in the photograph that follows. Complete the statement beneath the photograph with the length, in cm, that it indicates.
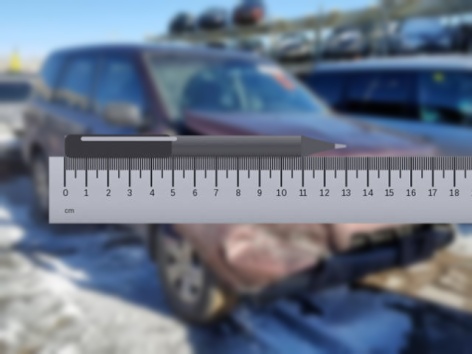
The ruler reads 13 cm
